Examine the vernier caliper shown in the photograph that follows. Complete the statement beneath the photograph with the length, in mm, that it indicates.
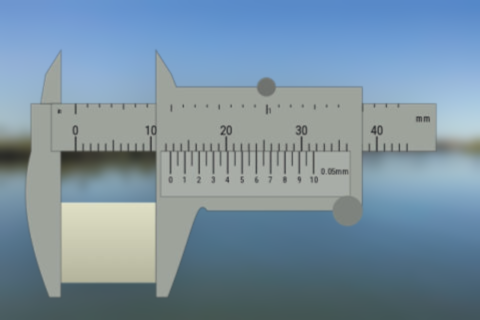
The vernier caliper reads 12.6 mm
